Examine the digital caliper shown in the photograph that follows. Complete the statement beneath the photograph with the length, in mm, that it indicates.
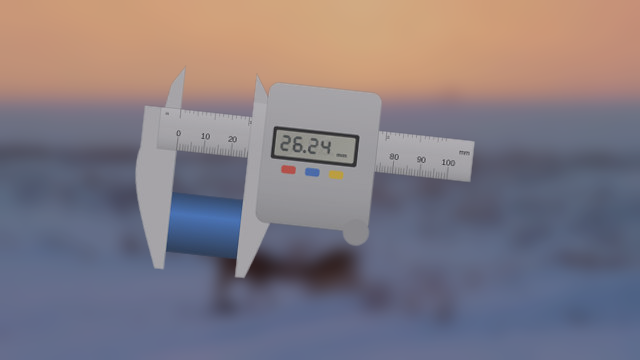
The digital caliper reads 26.24 mm
